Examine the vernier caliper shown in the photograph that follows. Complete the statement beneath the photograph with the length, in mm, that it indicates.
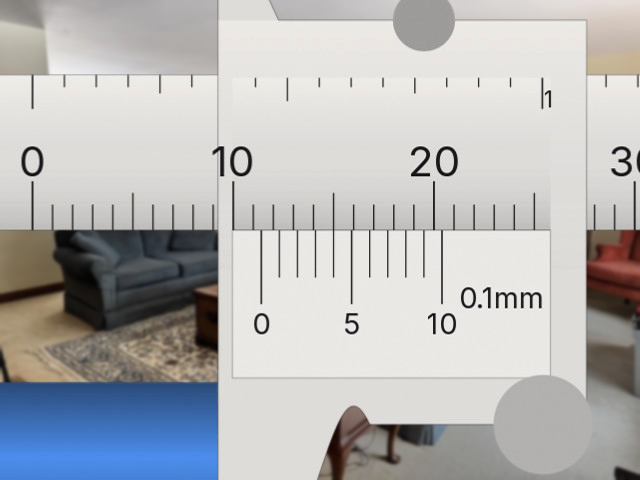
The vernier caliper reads 11.4 mm
